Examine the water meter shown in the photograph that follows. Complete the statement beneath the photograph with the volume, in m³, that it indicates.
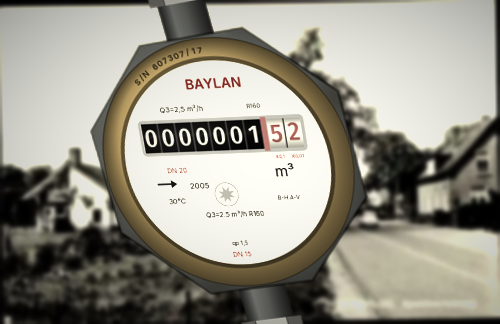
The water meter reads 1.52 m³
